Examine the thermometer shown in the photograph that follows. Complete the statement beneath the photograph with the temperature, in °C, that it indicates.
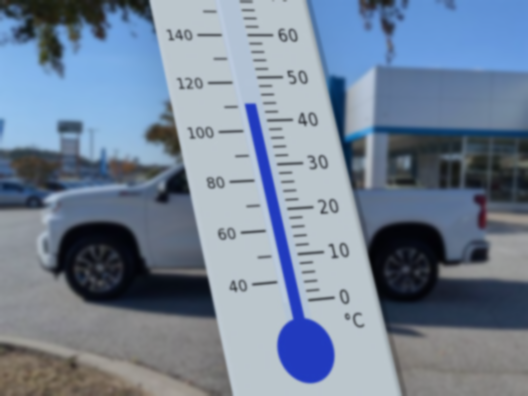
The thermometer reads 44 °C
